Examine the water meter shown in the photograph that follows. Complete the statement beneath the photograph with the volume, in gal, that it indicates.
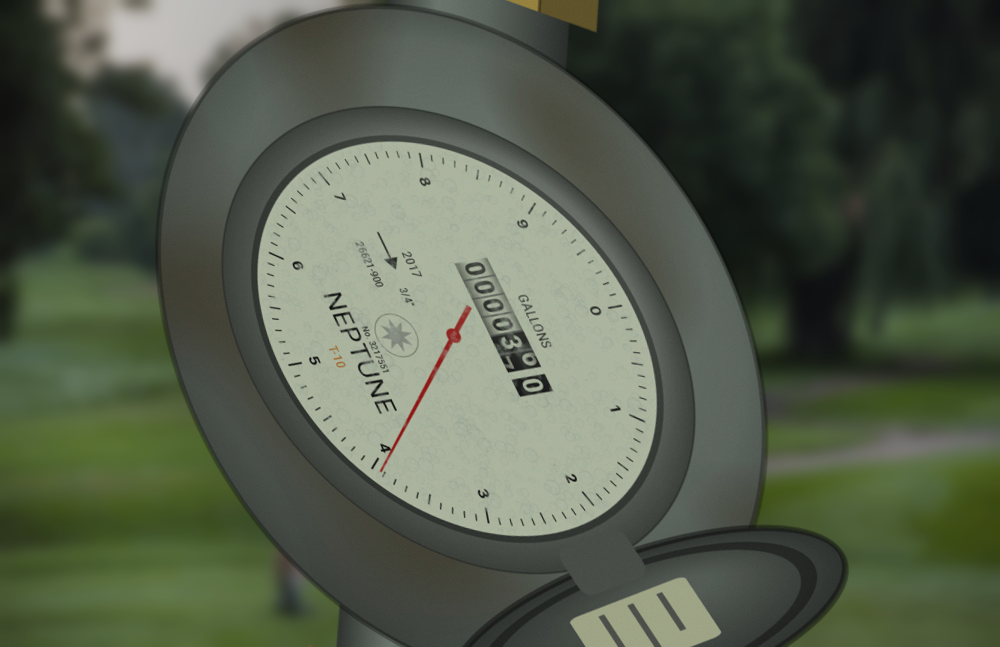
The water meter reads 363.9 gal
